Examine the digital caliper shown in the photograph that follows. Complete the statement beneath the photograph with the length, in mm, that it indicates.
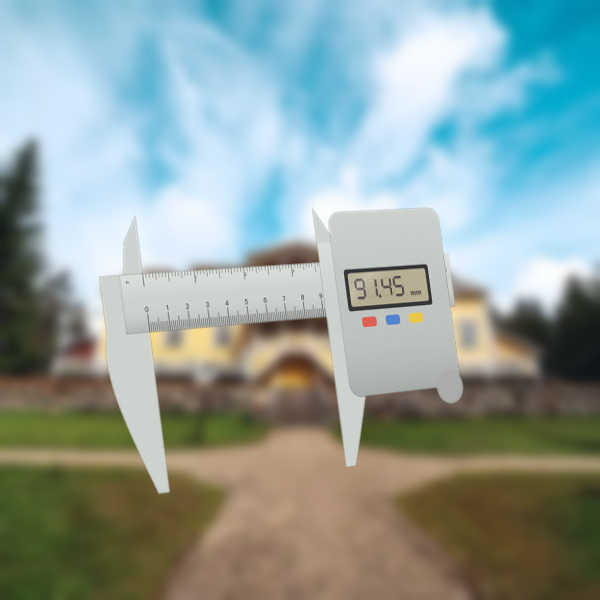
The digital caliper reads 91.45 mm
